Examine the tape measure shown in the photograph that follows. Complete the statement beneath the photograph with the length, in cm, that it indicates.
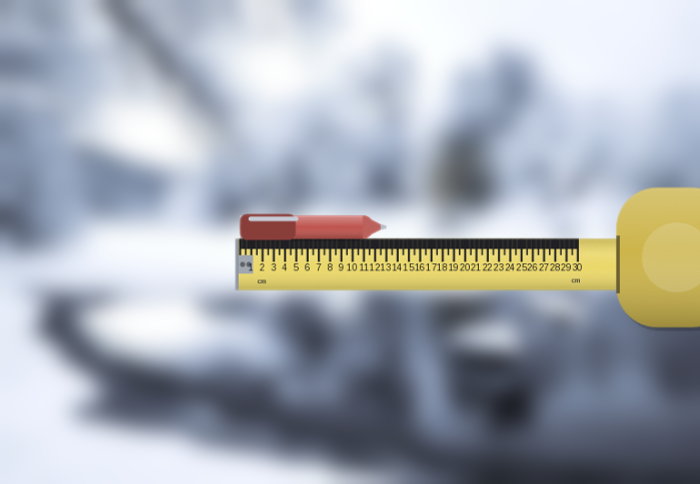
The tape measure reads 13 cm
